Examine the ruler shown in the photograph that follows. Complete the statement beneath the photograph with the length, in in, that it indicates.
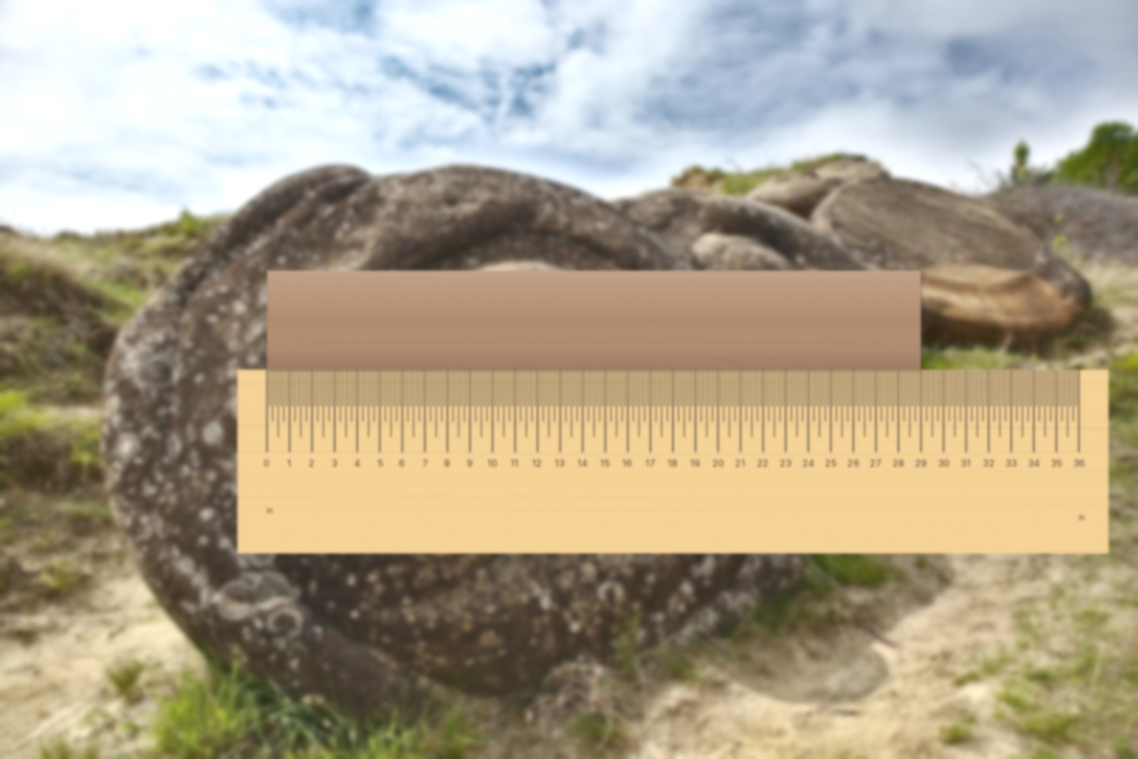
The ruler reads 29 in
